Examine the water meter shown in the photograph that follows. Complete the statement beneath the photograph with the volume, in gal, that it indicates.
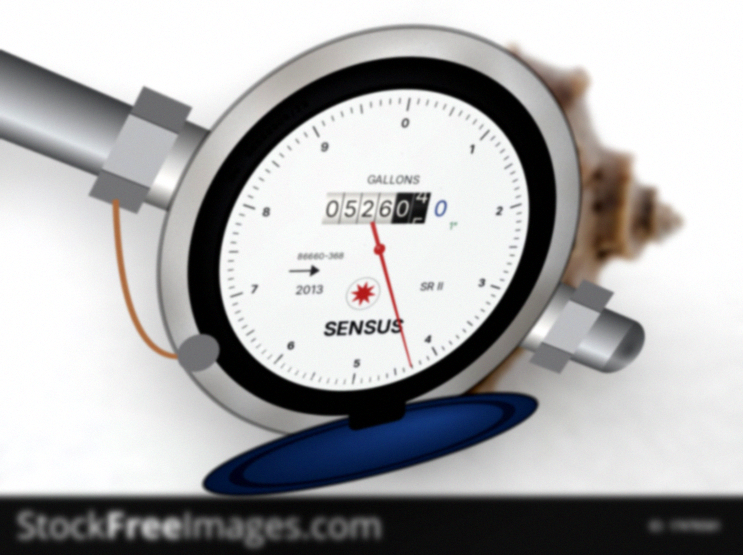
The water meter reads 526044.3 gal
